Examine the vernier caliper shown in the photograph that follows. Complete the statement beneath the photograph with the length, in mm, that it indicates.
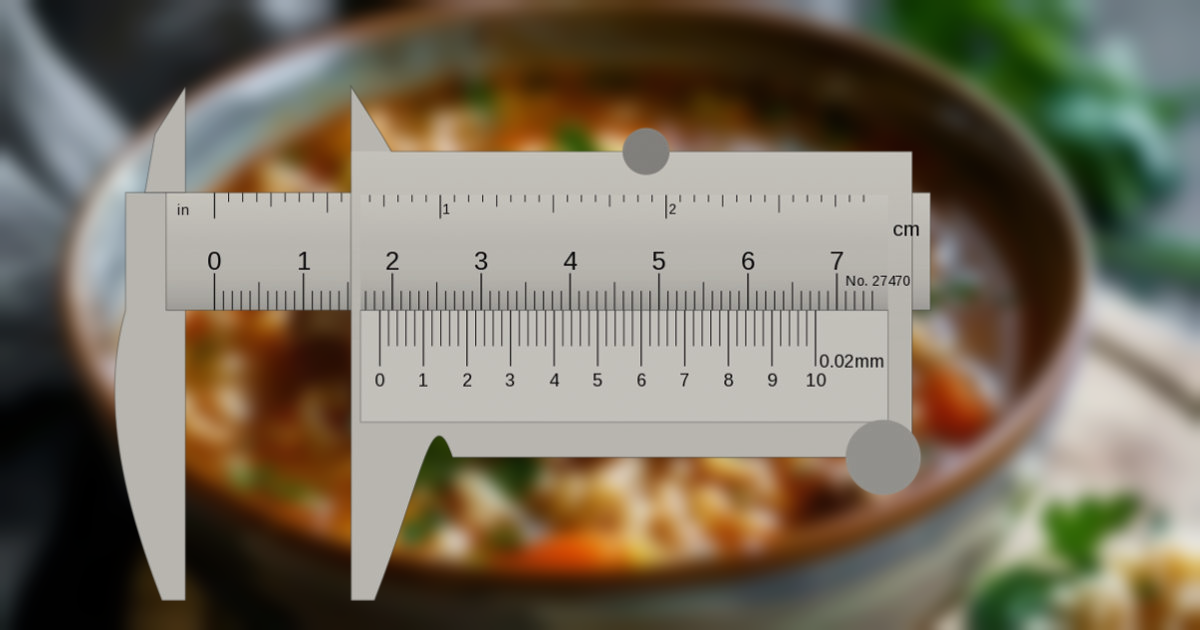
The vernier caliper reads 18.6 mm
